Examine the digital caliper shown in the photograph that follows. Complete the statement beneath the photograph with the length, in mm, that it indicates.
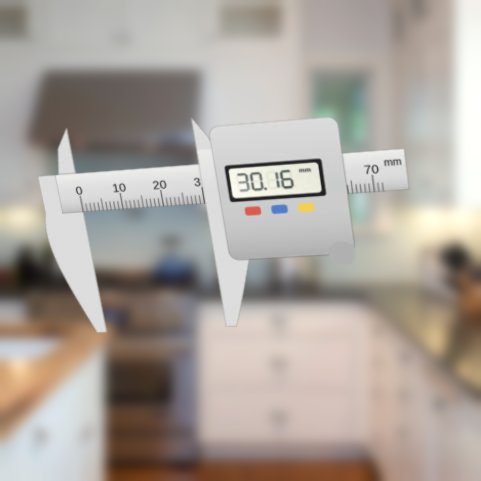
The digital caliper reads 30.16 mm
